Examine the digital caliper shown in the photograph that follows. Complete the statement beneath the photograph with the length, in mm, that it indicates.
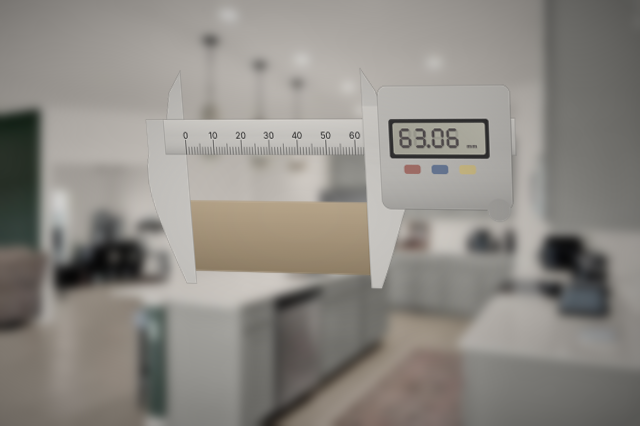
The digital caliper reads 63.06 mm
